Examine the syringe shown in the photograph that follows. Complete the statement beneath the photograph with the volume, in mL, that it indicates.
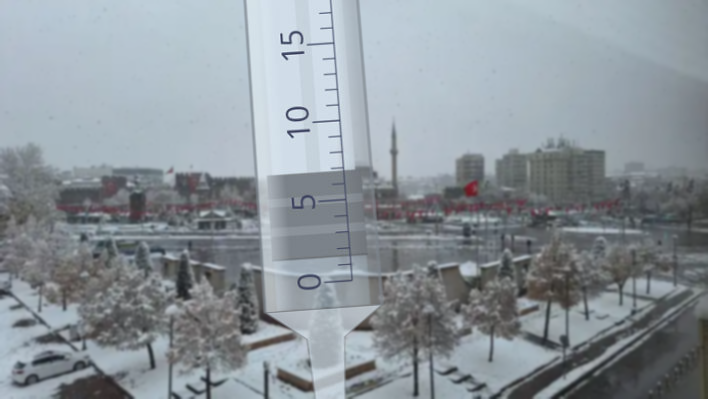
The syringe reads 1.5 mL
